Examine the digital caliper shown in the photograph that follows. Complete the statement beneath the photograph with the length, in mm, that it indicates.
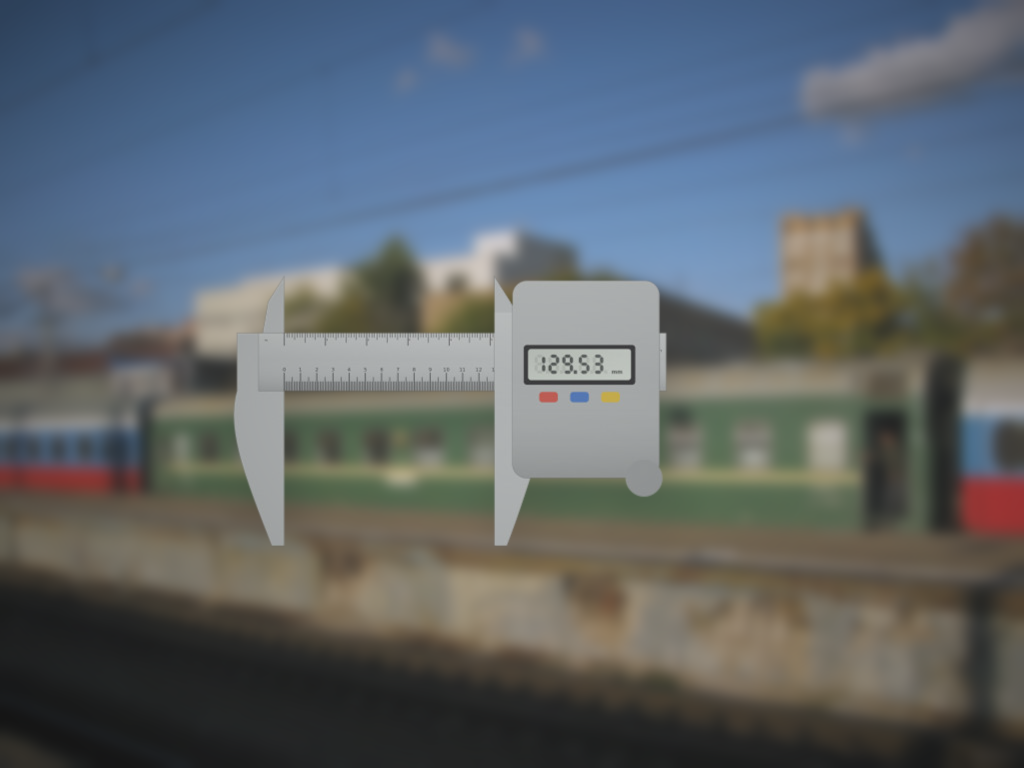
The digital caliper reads 129.53 mm
